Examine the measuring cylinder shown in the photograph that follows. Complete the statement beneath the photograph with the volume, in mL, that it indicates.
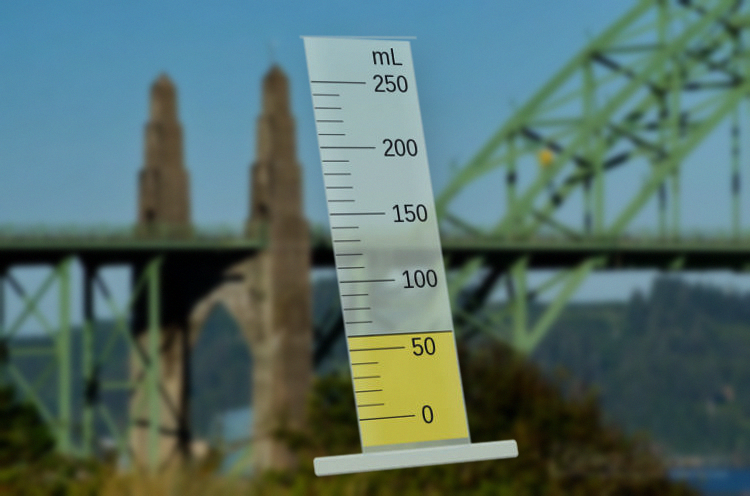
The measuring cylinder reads 60 mL
